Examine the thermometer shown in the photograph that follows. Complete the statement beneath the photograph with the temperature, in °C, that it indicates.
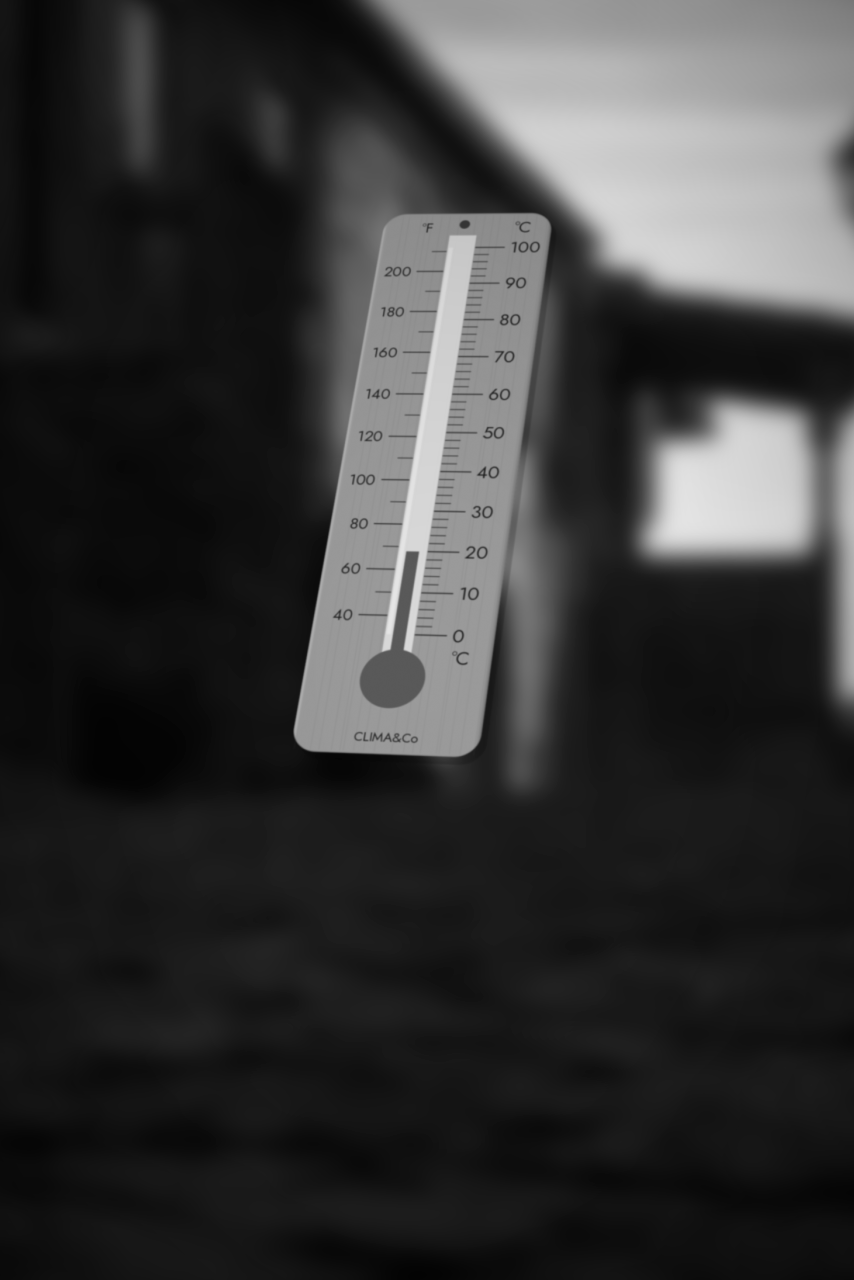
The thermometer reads 20 °C
